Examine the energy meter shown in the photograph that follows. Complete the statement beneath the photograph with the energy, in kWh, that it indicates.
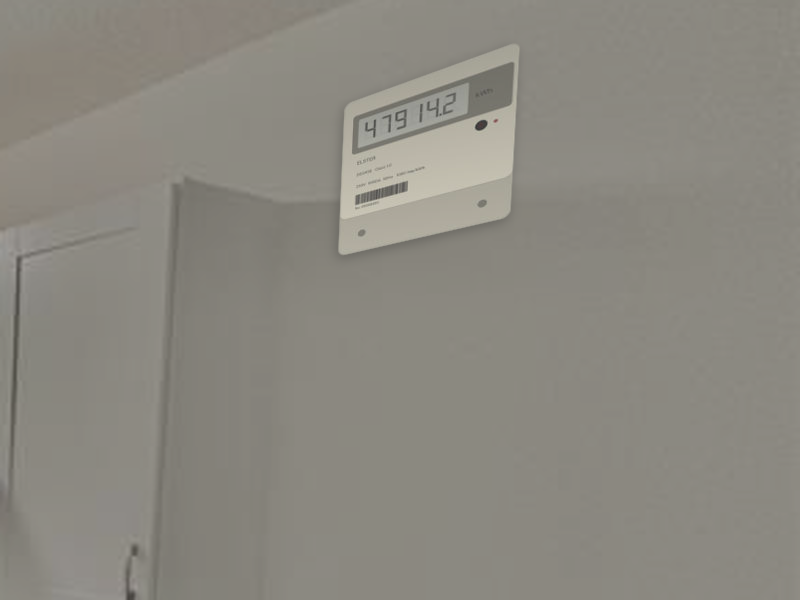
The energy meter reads 47914.2 kWh
